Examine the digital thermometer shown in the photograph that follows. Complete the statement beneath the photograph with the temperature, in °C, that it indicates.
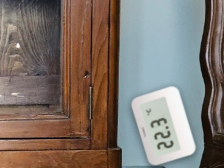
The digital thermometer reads 22.3 °C
